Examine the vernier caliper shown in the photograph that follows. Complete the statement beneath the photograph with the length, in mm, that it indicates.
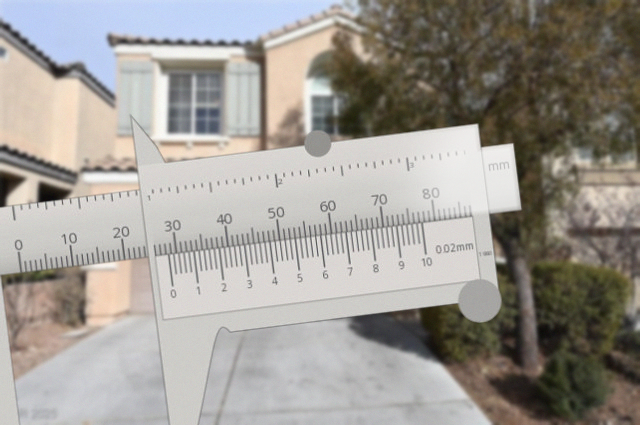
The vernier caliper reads 28.5 mm
